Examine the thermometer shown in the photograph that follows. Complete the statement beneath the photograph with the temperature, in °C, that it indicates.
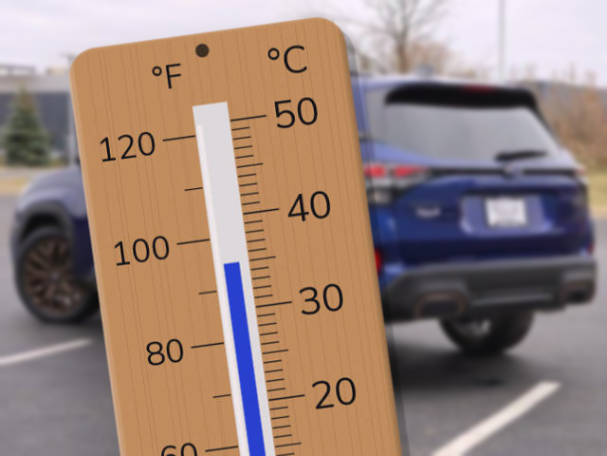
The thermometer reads 35 °C
